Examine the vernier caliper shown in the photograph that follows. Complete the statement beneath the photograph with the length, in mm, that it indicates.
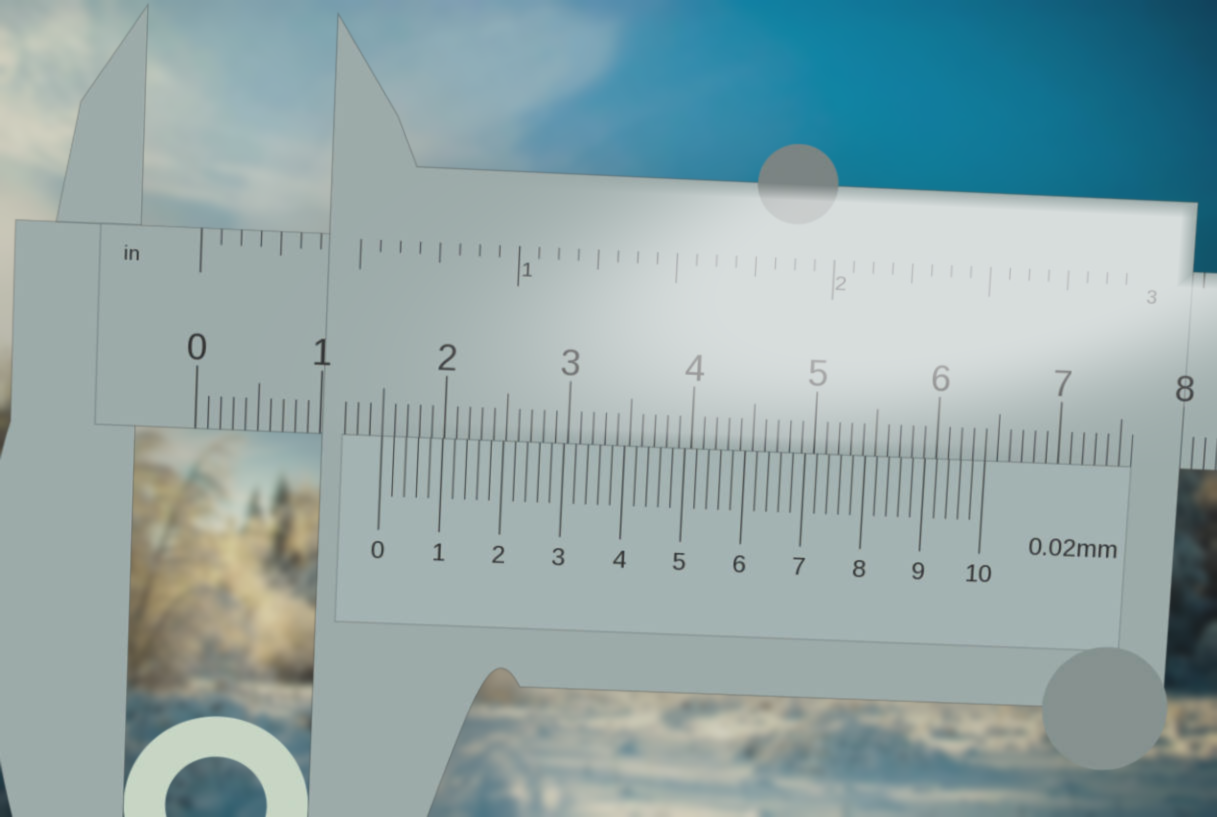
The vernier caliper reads 15.0 mm
